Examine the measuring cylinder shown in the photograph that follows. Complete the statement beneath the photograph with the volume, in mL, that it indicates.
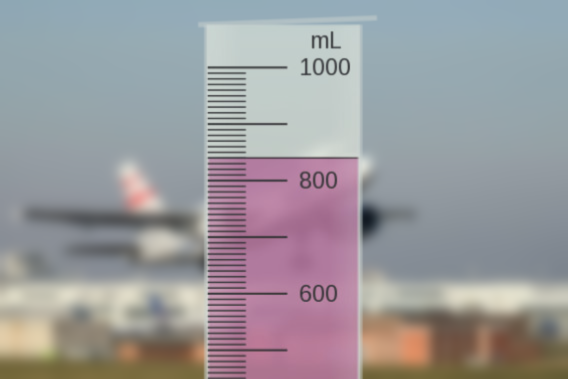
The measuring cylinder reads 840 mL
